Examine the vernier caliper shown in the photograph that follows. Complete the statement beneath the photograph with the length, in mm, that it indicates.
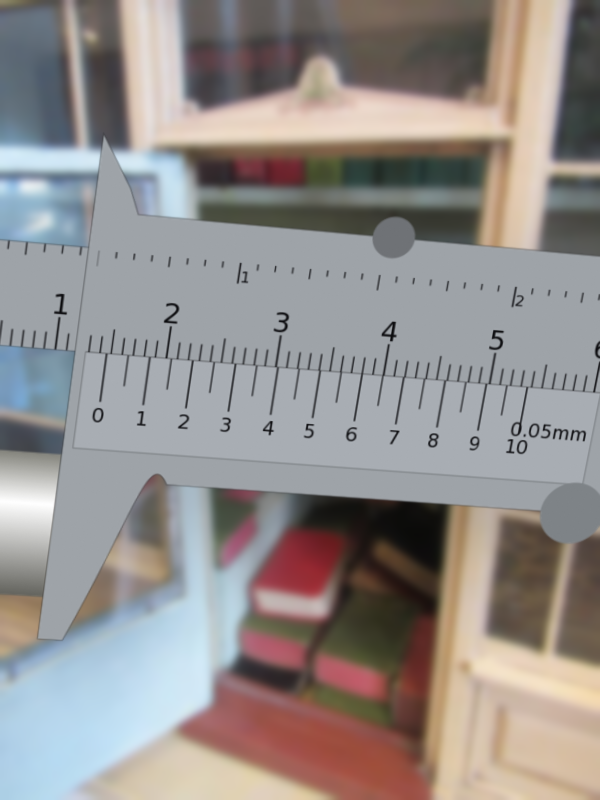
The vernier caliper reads 14.6 mm
